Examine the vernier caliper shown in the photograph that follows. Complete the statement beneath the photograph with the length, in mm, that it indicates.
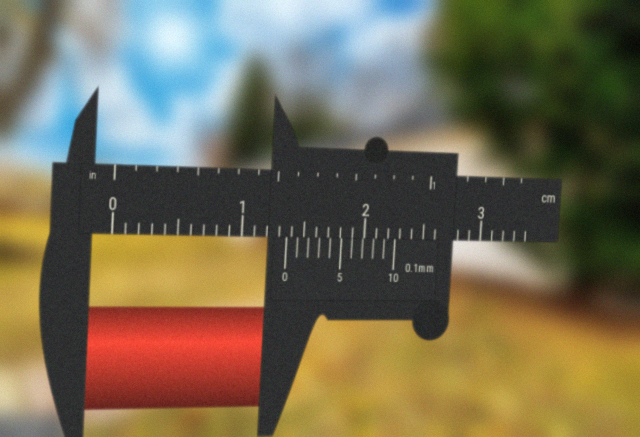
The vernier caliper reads 13.6 mm
